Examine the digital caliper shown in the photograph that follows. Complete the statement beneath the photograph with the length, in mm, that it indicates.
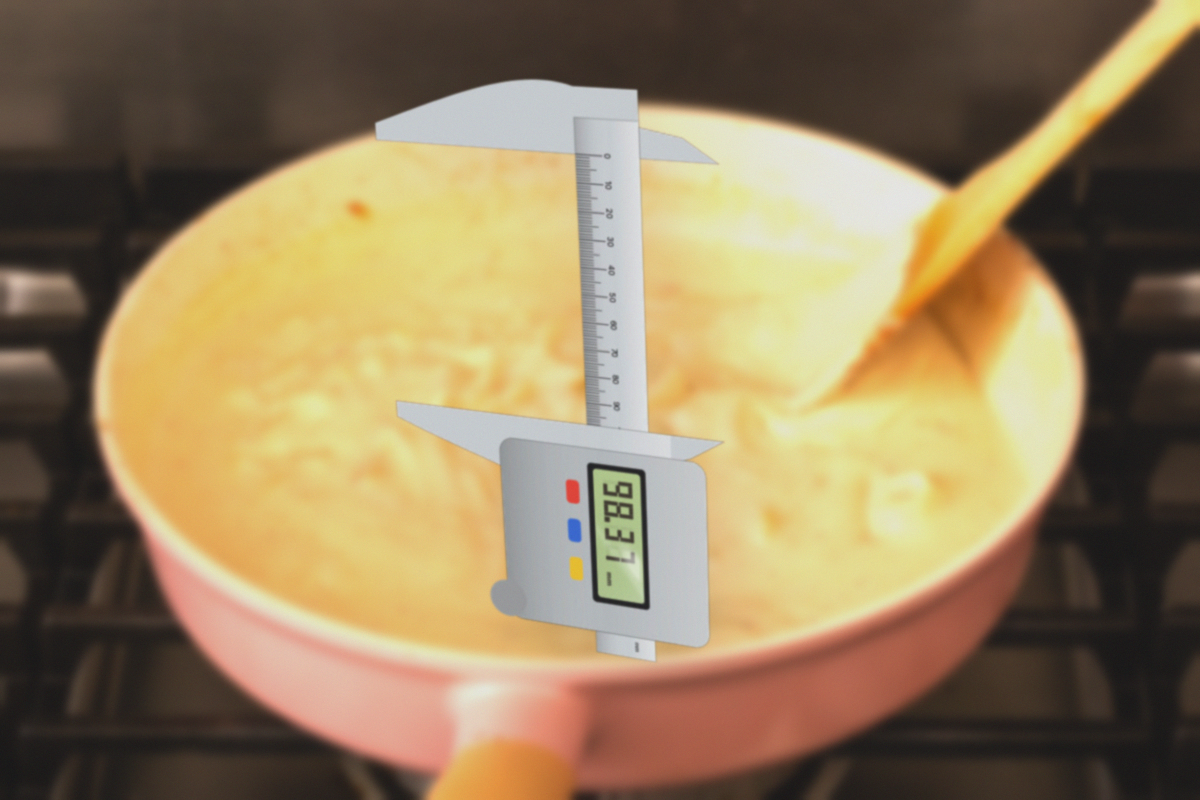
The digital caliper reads 98.37 mm
